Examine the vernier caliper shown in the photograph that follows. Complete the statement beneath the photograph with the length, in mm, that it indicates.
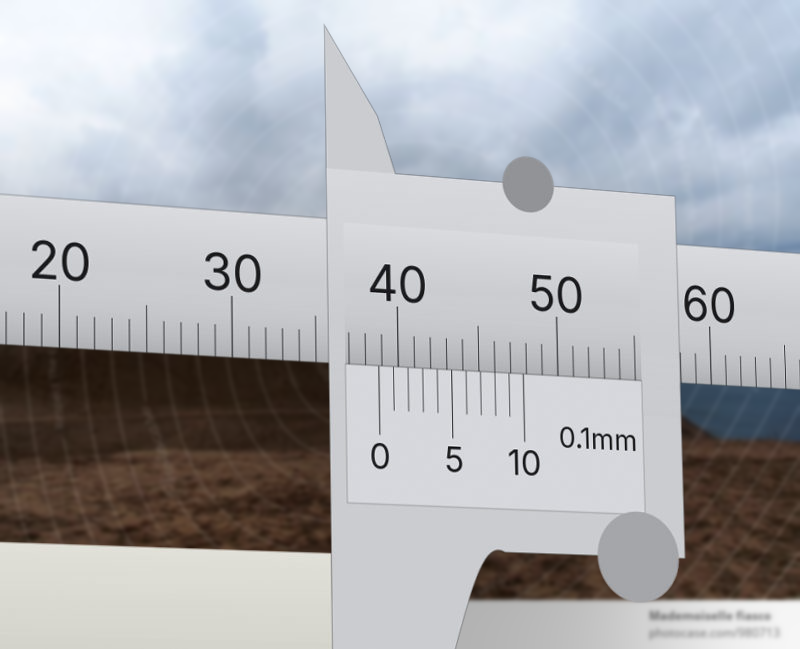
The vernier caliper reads 38.8 mm
